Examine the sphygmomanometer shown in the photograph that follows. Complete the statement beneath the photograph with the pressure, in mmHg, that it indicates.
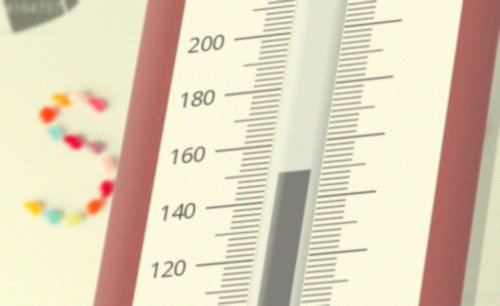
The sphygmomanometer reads 150 mmHg
